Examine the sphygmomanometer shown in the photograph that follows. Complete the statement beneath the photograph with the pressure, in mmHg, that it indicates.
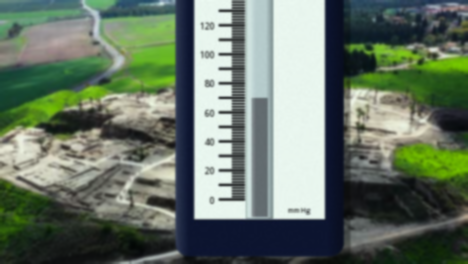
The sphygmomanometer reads 70 mmHg
